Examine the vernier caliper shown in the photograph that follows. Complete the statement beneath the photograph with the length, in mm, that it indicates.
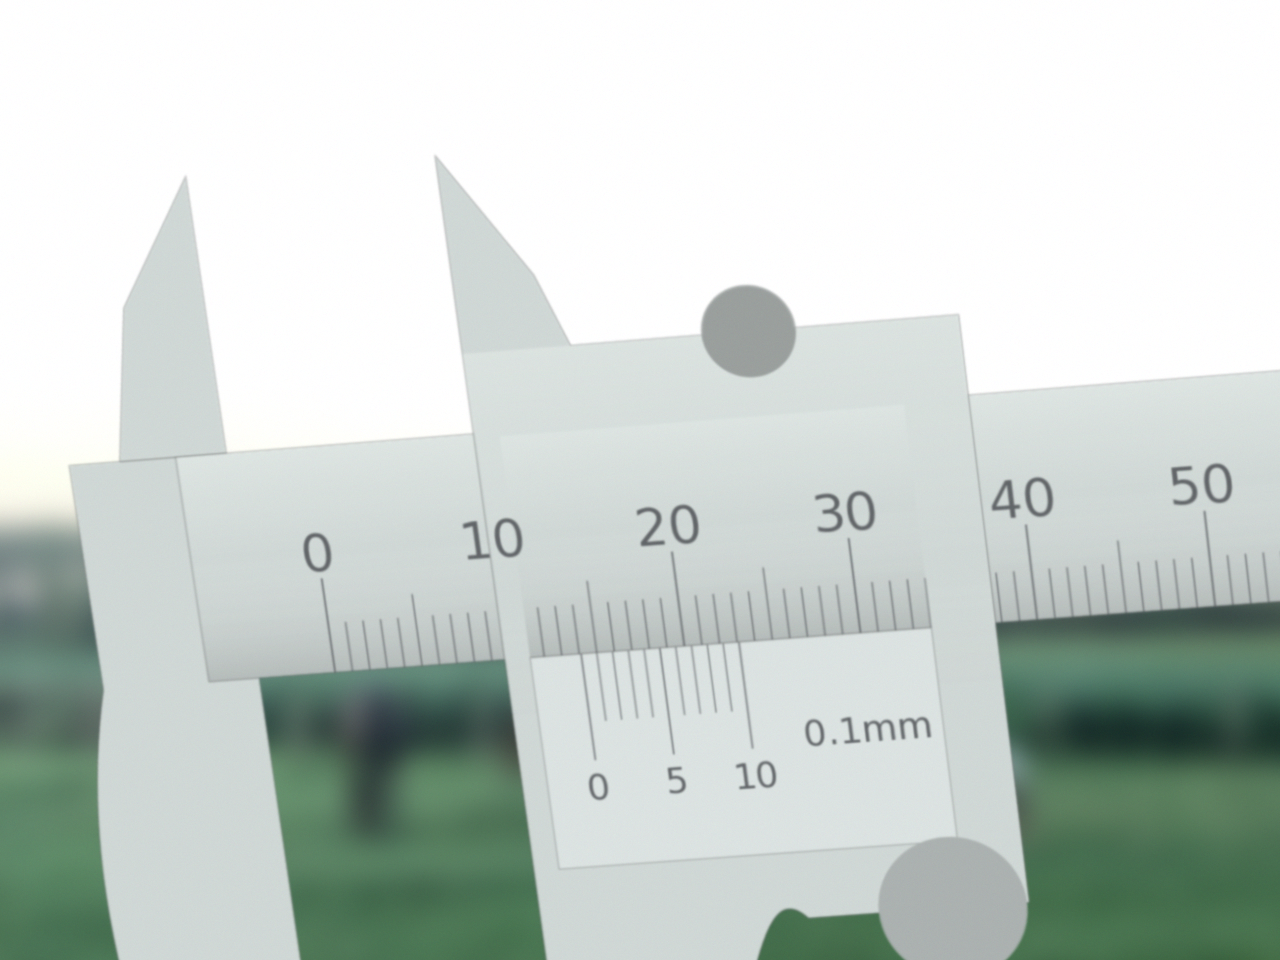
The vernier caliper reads 14.1 mm
